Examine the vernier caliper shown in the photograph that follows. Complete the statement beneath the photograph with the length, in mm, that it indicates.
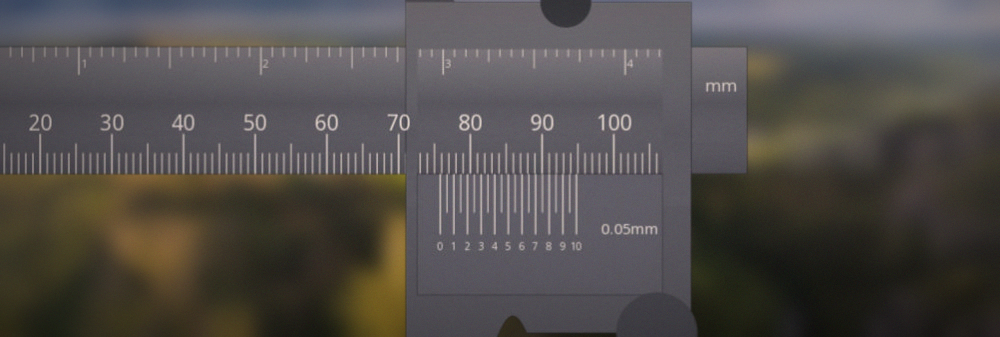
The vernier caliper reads 75.8 mm
